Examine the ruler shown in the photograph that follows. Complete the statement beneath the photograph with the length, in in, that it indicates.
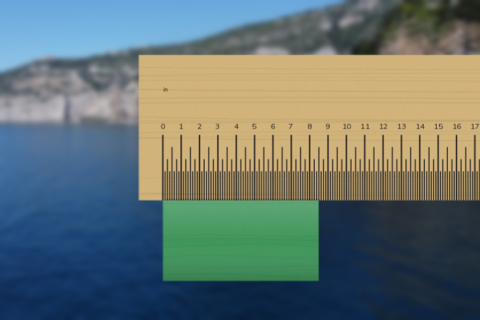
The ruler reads 8.5 in
